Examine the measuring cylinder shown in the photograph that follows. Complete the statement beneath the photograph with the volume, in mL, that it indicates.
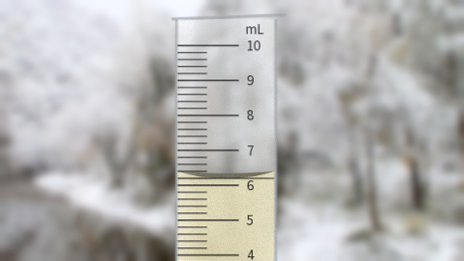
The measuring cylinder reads 6.2 mL
